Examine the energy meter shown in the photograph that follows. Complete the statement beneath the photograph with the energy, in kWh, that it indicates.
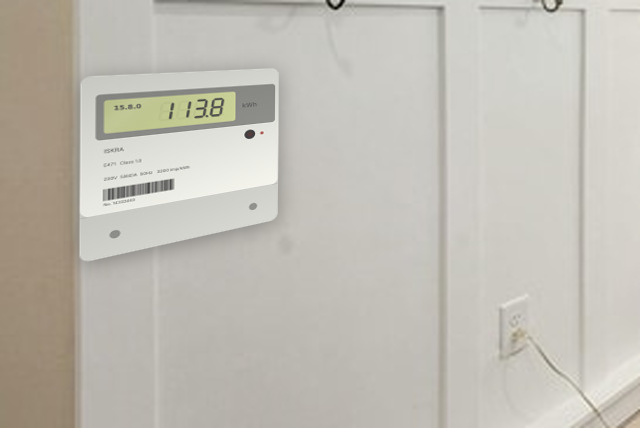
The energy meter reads 113.8 kWh
